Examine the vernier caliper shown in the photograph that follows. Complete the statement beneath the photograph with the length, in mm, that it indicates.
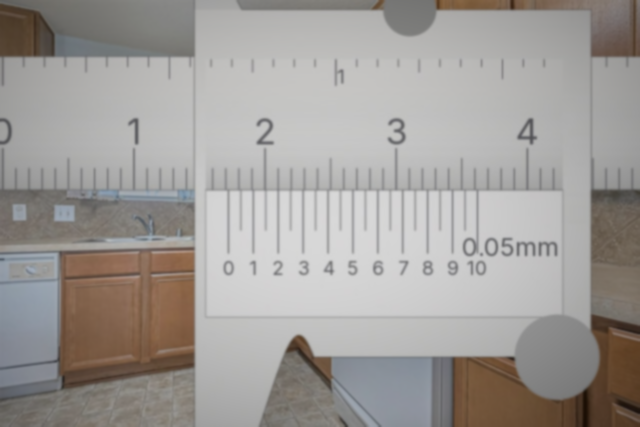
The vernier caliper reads 17.2 mm
